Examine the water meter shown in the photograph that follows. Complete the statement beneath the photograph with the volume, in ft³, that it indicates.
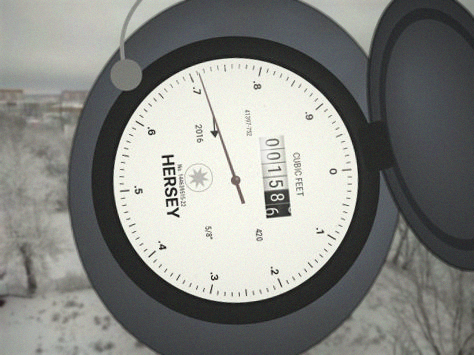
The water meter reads 1585.71 ft³
